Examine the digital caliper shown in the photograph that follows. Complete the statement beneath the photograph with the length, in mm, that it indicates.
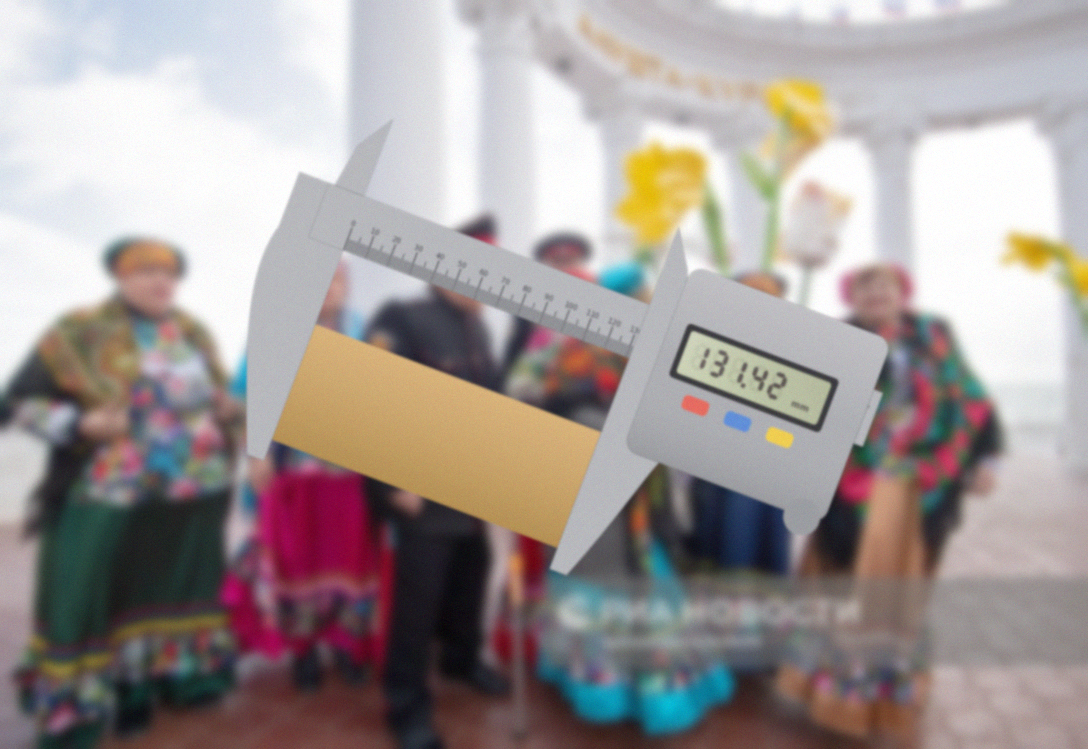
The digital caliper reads 131.42 mm
